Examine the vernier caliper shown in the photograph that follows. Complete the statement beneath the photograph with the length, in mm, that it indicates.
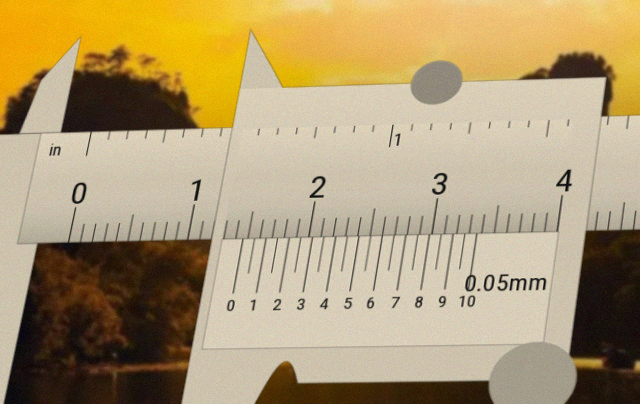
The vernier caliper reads 14.6 mm
